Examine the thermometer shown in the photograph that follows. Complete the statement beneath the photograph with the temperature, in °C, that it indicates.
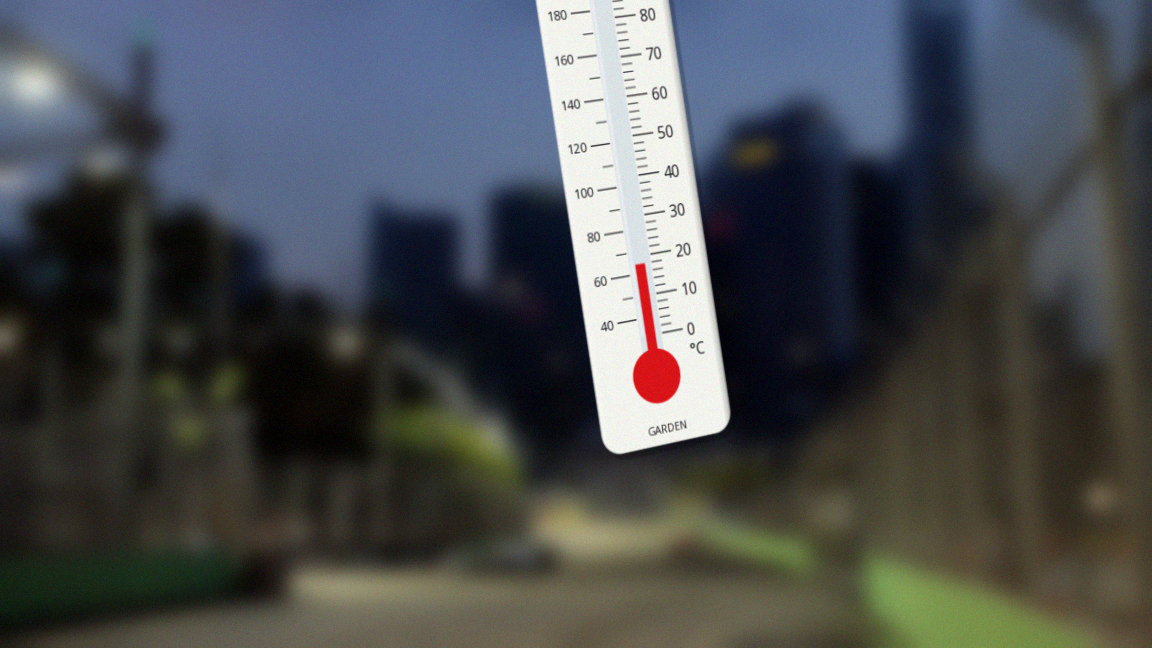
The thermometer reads 18 °C
